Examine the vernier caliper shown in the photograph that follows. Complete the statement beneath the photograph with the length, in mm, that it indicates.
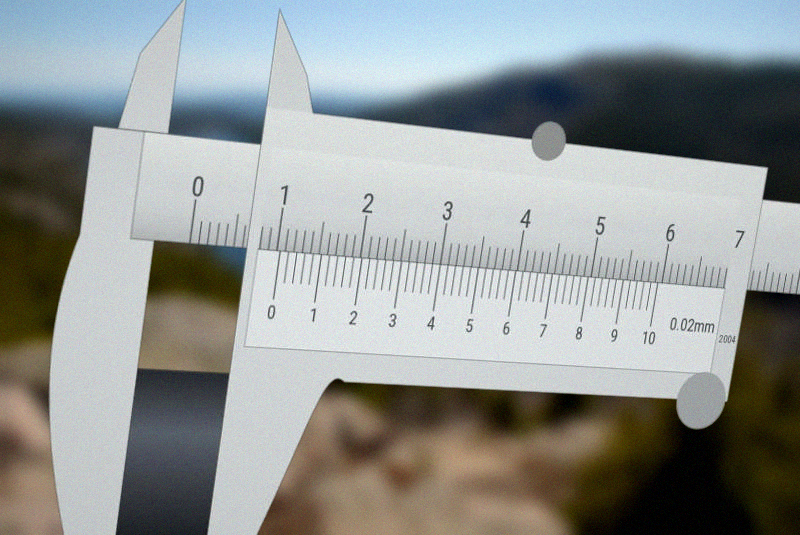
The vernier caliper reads 10.4 mm
